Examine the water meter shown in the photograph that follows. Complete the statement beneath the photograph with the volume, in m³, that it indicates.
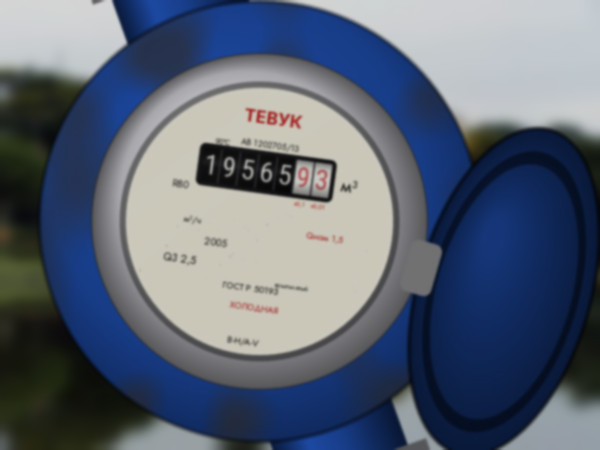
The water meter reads 19565.93 m³
